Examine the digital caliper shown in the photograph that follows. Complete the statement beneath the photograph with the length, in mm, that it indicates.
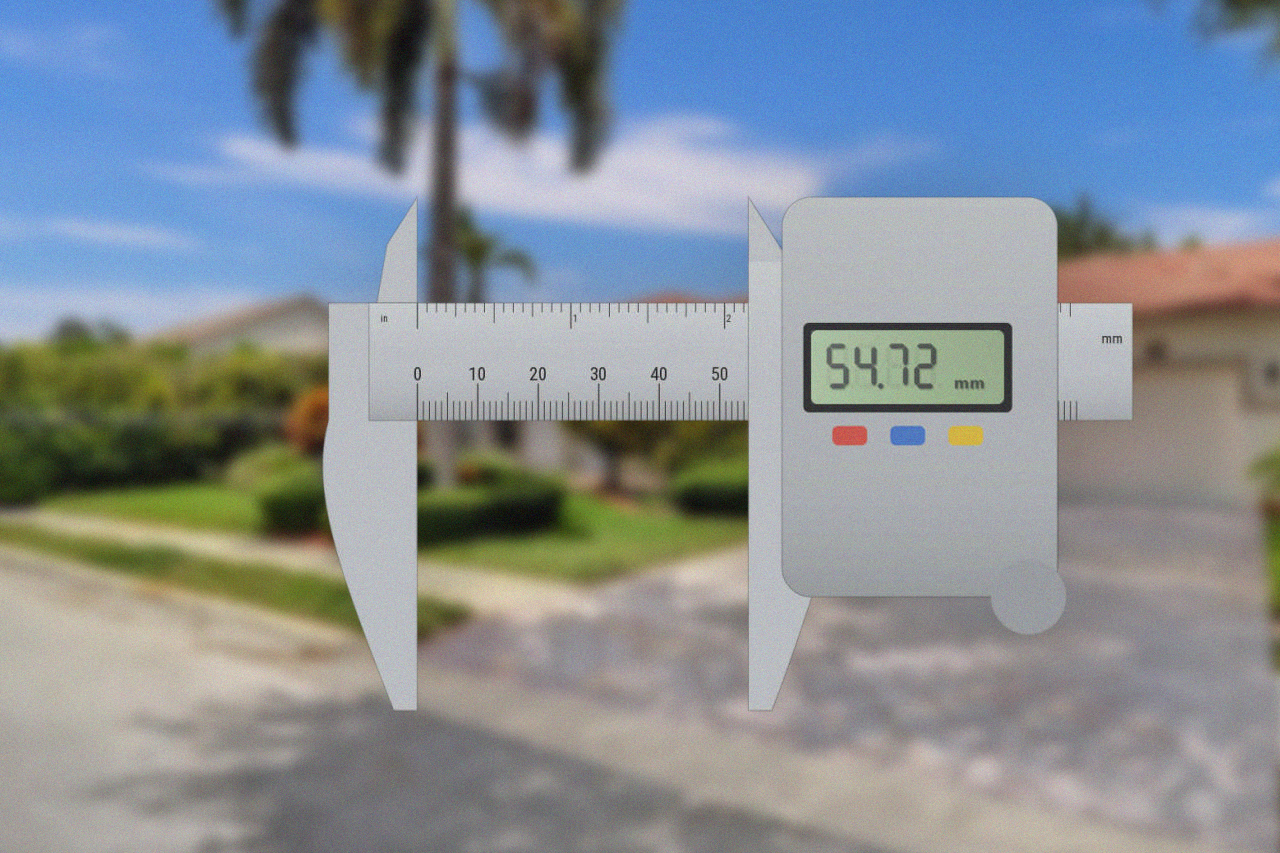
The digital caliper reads 54.72 mm
